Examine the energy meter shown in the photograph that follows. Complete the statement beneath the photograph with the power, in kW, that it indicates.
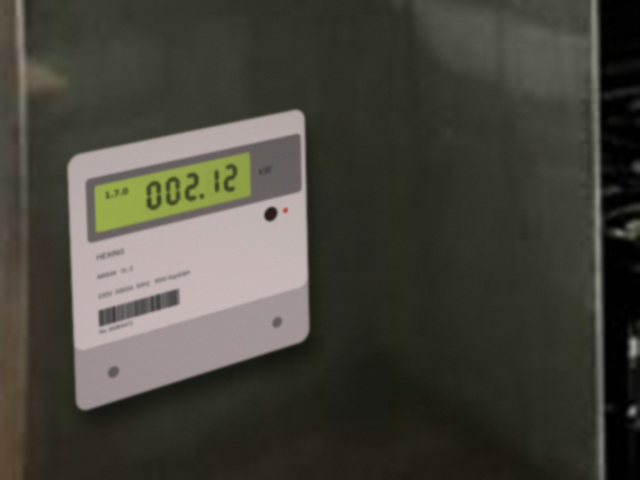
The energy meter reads 2.12 kW
